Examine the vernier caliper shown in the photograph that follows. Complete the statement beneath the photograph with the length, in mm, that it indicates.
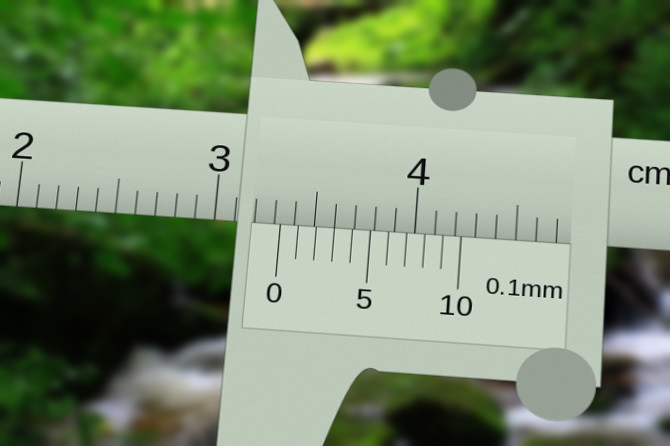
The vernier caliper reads 33.3 mm
